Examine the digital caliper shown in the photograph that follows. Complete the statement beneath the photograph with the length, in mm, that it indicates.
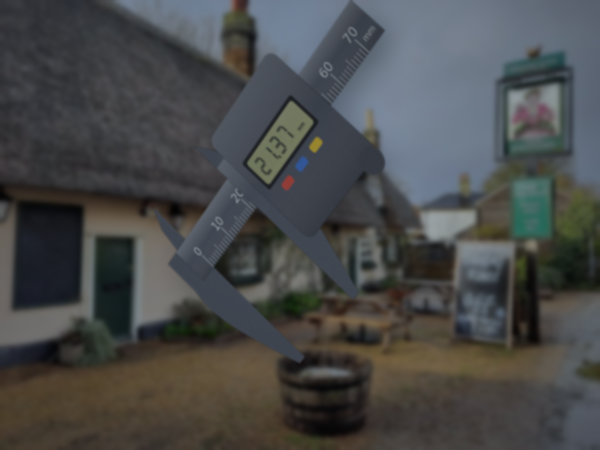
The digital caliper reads 21.37 mm
